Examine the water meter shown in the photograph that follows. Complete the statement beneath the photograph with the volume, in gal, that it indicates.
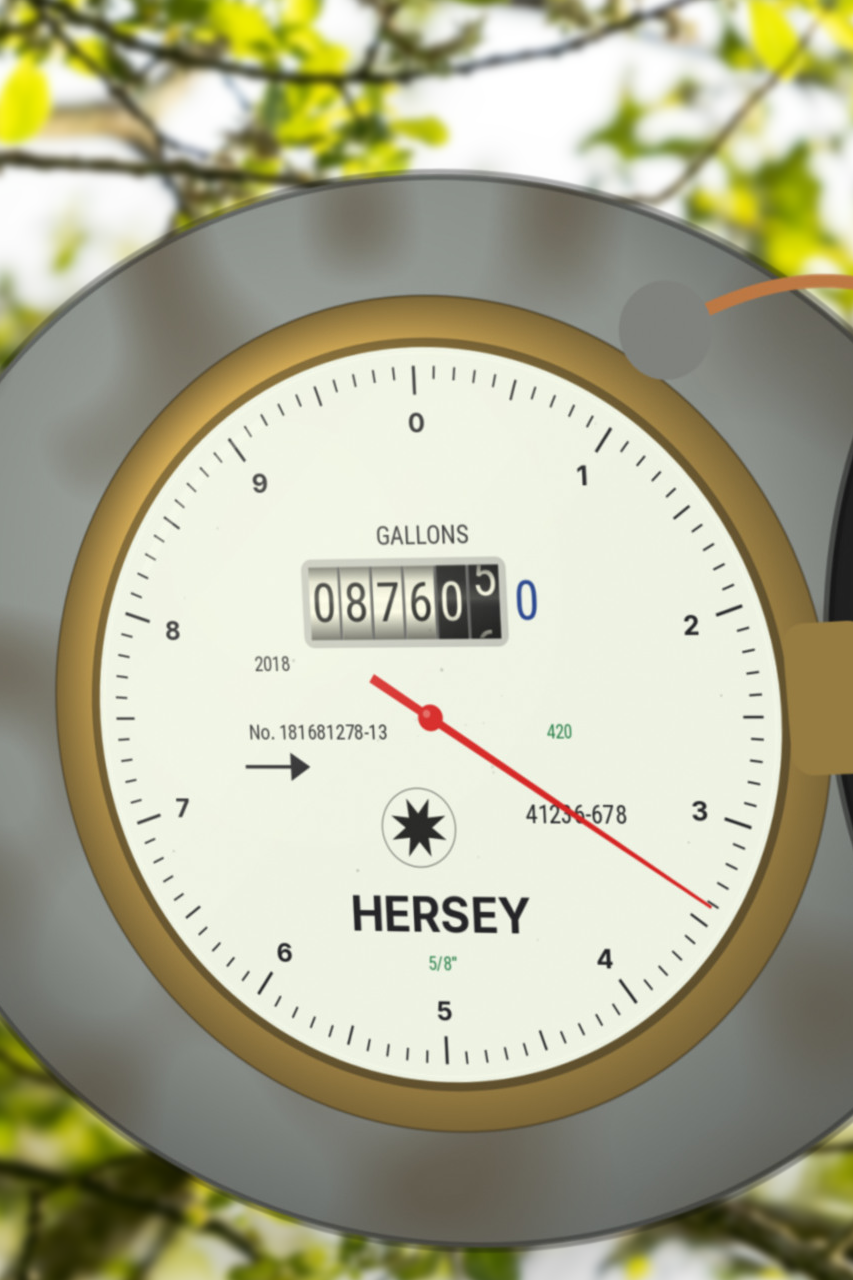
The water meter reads 876053.4 gal
